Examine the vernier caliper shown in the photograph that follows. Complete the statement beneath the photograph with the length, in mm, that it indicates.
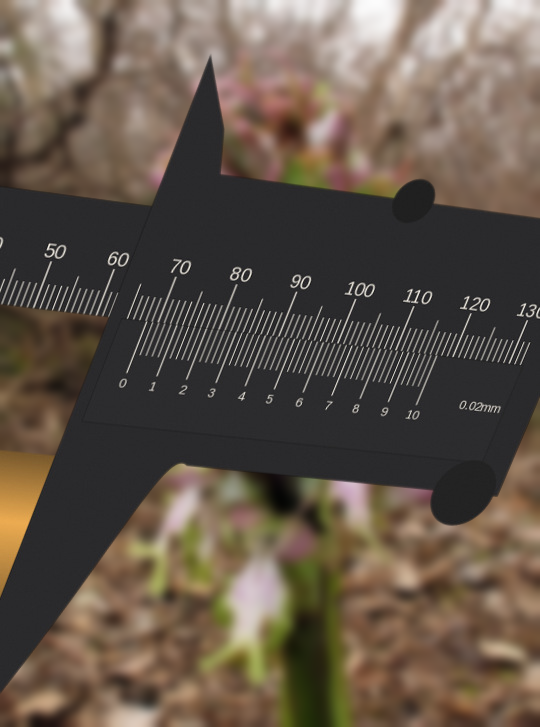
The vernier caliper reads 68.2 mm
